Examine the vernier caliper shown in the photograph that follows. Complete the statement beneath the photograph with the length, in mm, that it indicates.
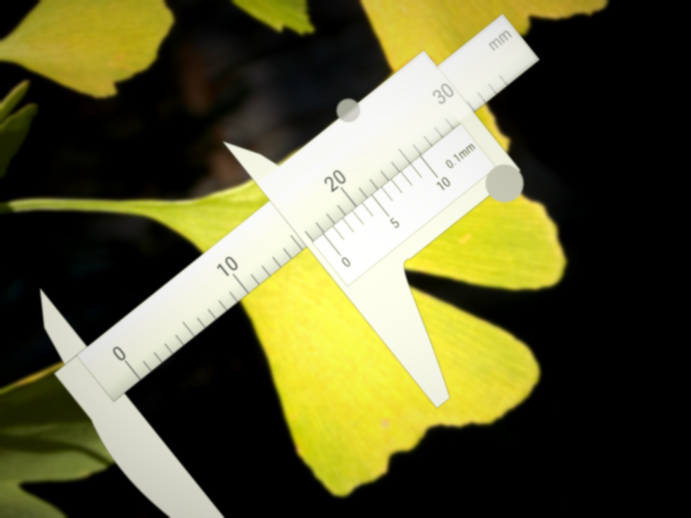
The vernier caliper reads 16.9 mm
